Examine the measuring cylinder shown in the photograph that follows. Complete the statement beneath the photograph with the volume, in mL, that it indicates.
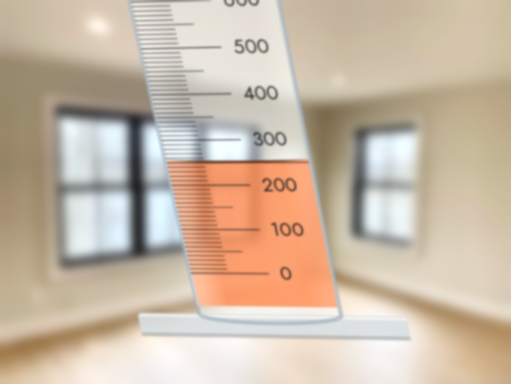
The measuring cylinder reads 250 mL
